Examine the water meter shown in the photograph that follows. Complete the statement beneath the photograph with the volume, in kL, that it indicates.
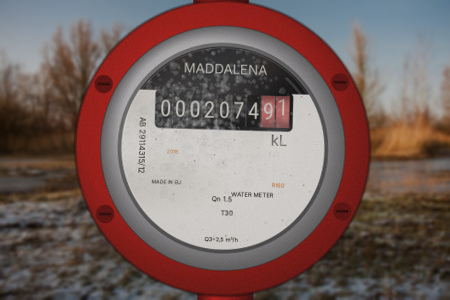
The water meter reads 2074.91 kL
